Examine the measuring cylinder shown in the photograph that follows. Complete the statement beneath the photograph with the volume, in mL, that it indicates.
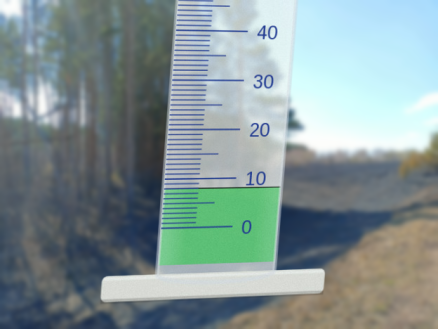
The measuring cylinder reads 8 mL
